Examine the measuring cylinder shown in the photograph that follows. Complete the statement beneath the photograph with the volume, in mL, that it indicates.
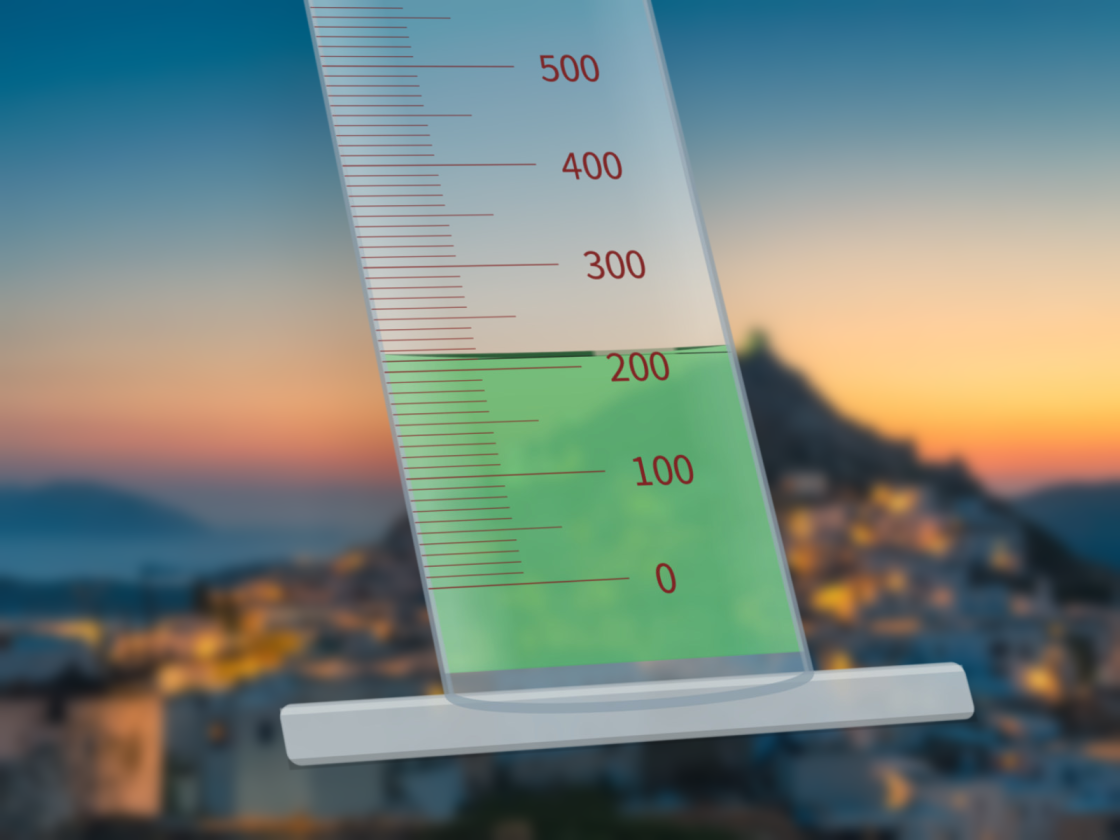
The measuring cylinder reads 210 mL
